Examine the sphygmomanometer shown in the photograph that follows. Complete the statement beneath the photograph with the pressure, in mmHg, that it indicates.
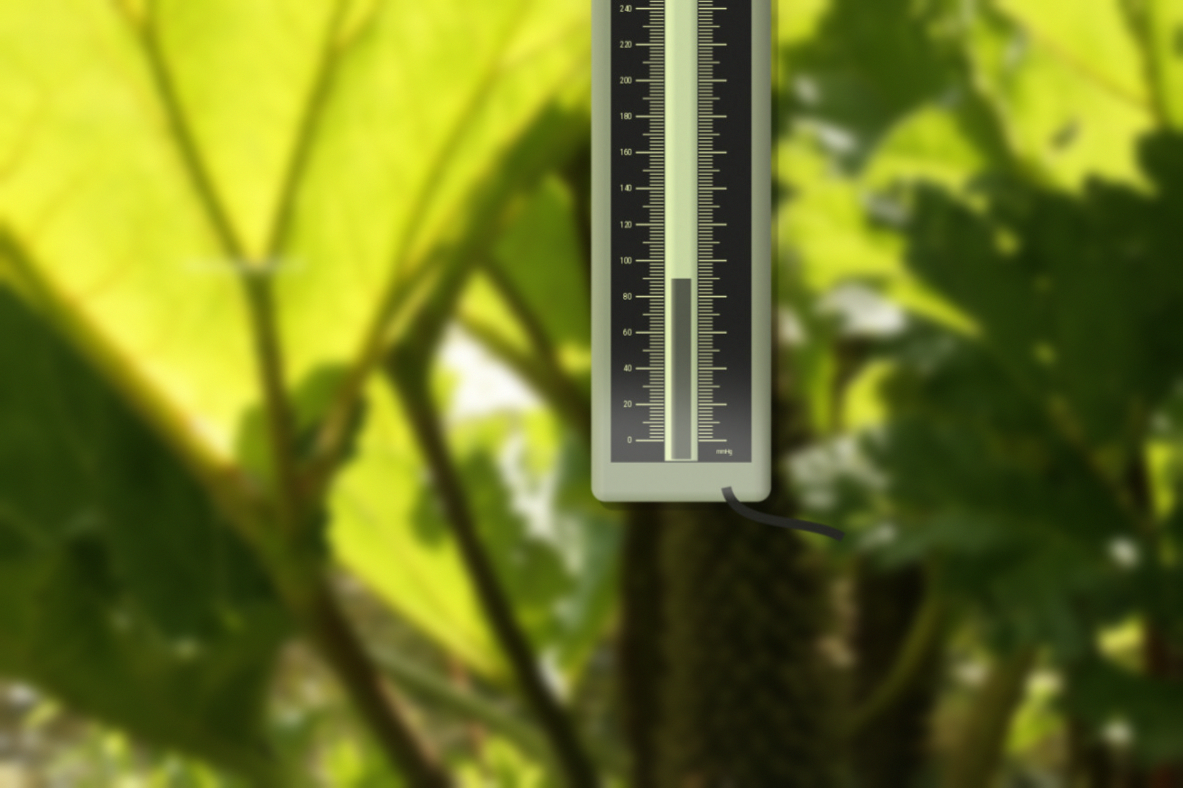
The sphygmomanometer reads 90 mmHg
